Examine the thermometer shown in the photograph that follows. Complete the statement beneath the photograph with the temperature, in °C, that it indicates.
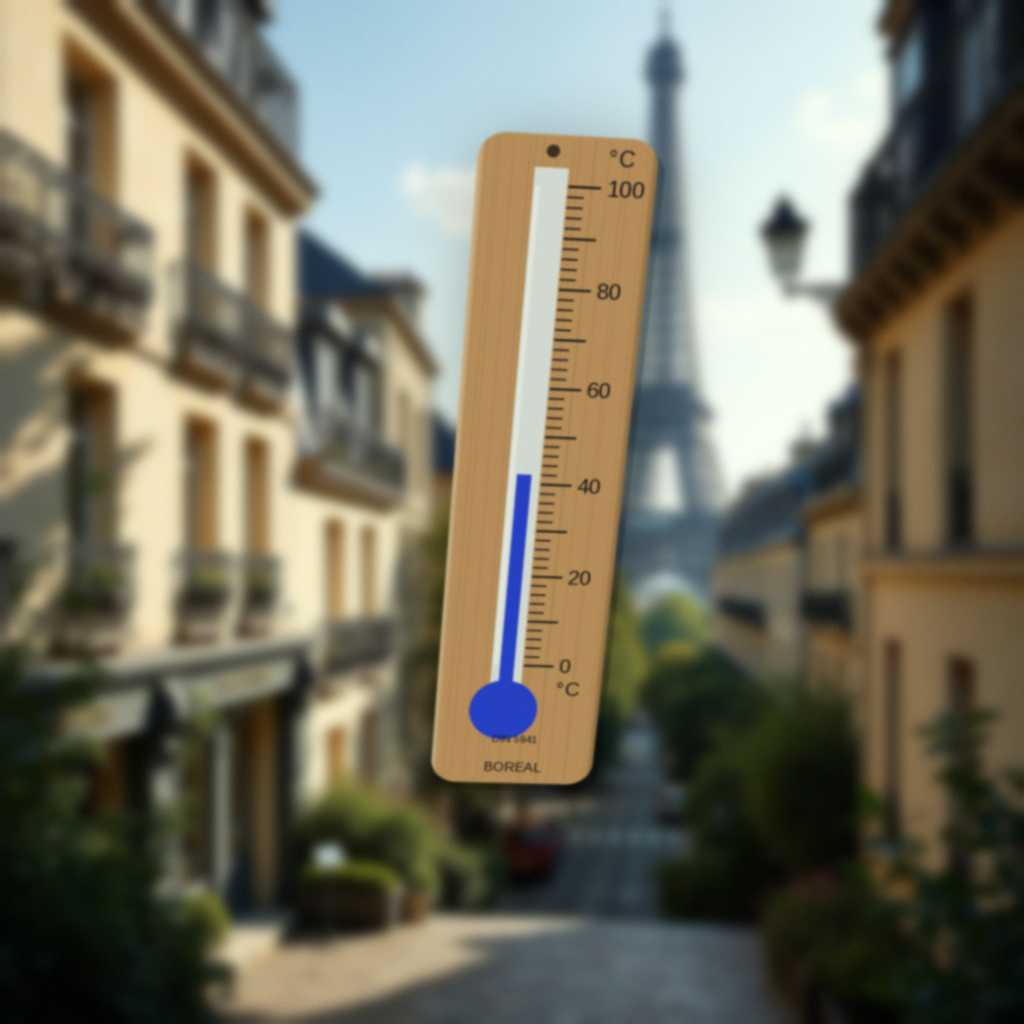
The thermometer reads 42 °C
